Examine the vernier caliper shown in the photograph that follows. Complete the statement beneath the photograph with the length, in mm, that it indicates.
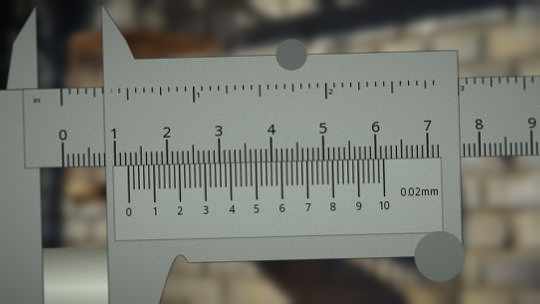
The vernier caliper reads 12.5 mm
